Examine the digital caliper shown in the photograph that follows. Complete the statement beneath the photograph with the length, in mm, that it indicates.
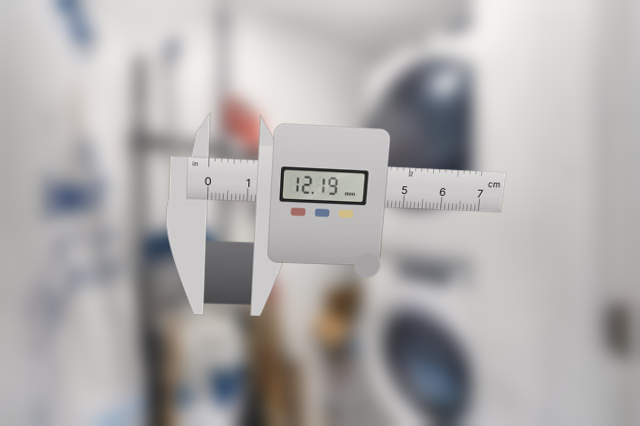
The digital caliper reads 12.19 mm
